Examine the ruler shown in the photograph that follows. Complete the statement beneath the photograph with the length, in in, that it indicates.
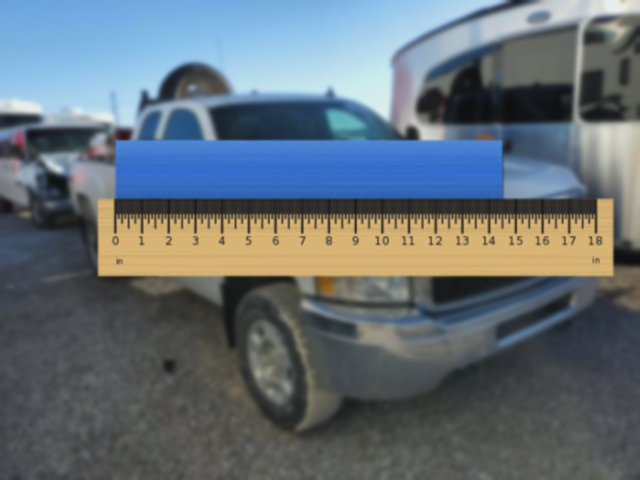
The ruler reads 14.5 in
